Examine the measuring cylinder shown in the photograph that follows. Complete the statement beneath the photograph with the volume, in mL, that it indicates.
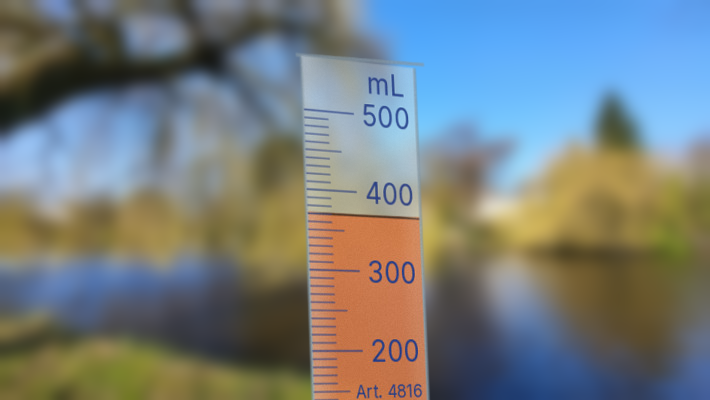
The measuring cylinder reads 370 mL
